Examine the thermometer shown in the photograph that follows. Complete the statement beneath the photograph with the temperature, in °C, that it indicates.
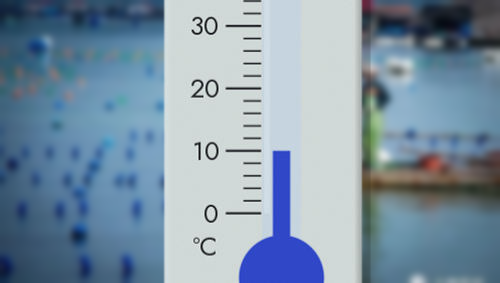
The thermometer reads 10 °C
